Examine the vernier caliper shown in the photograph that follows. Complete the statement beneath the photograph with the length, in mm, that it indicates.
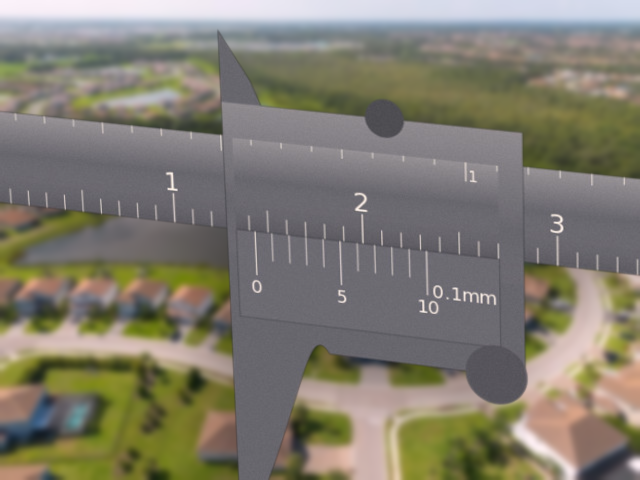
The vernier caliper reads 14.3 mm
